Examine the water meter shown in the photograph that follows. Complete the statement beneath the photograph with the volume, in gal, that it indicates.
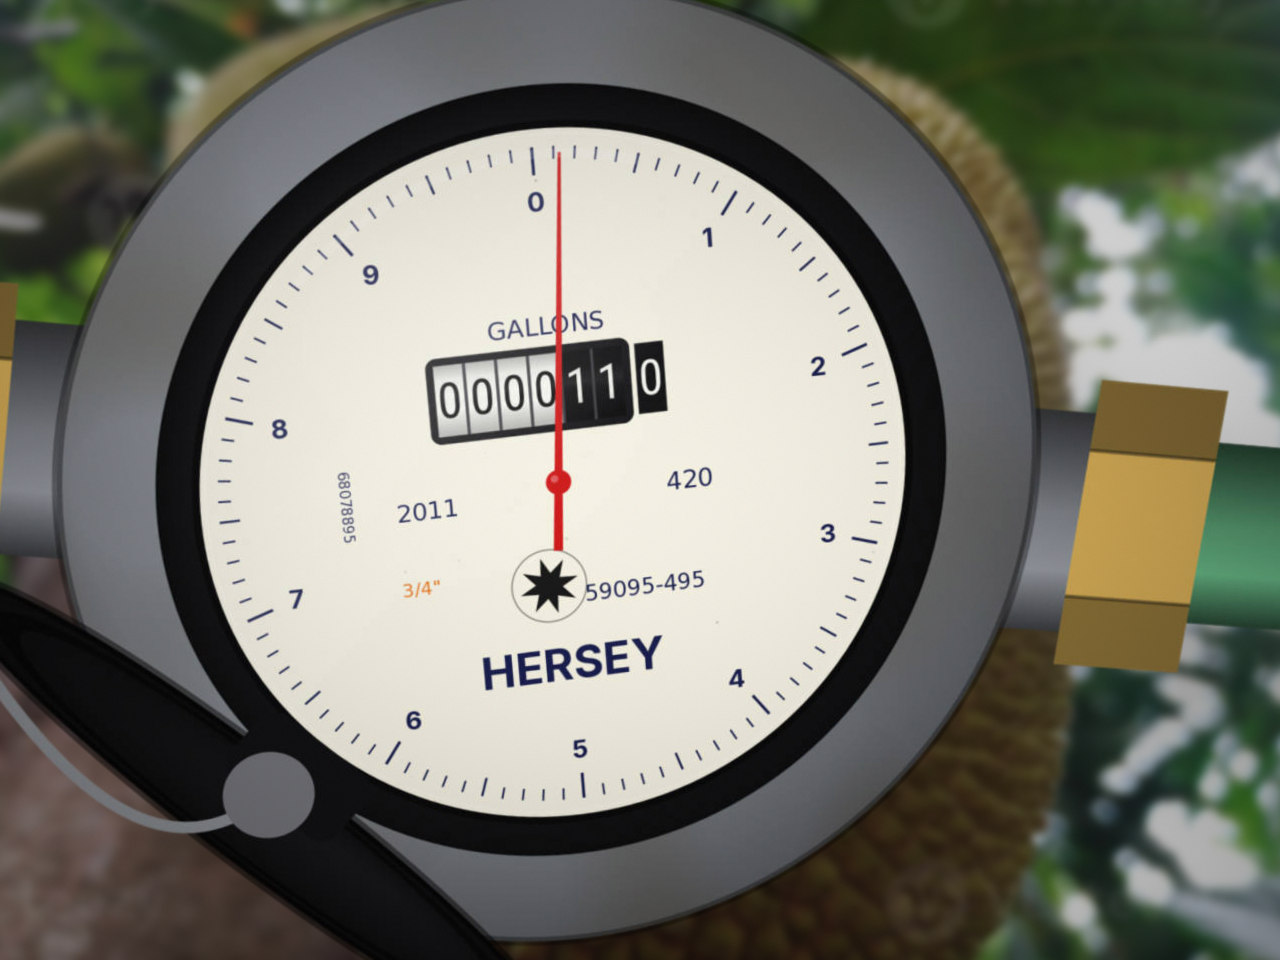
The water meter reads 110.1 gal
